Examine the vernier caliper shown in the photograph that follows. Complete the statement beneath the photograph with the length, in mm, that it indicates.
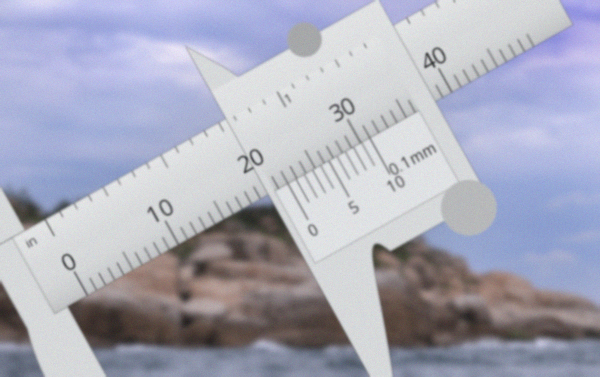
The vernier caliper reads 22.0 mm
